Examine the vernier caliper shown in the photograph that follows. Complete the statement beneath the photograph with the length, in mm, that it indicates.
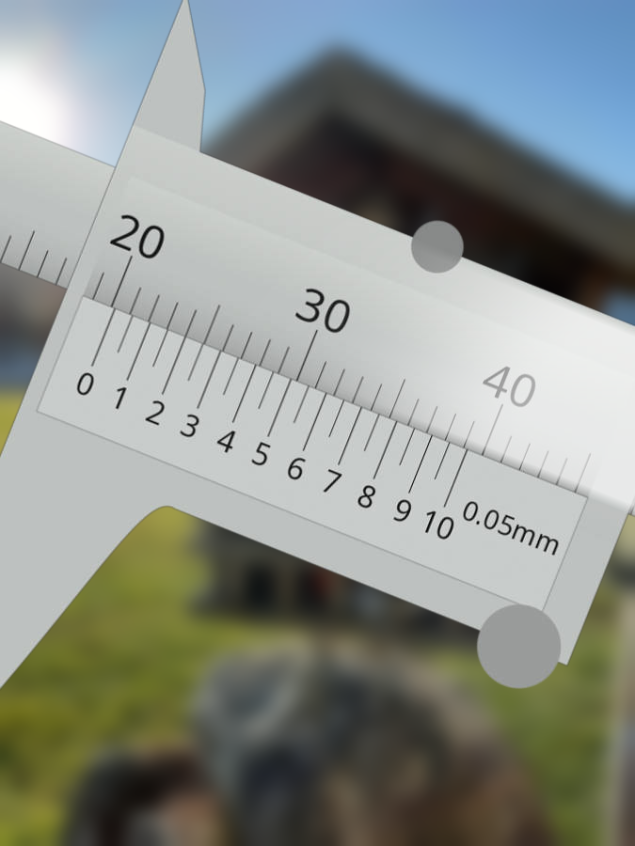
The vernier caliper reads 20.2 mm
